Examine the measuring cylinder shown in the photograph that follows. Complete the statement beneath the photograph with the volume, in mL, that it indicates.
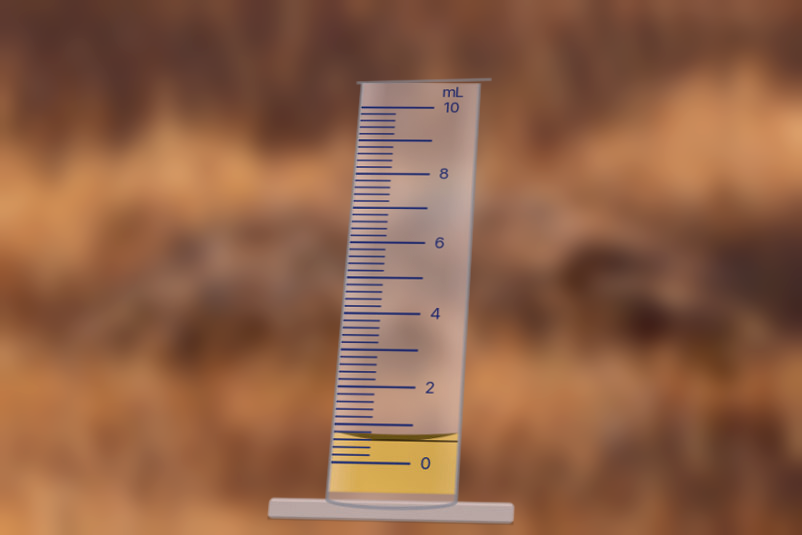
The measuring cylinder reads 0.6 mL
